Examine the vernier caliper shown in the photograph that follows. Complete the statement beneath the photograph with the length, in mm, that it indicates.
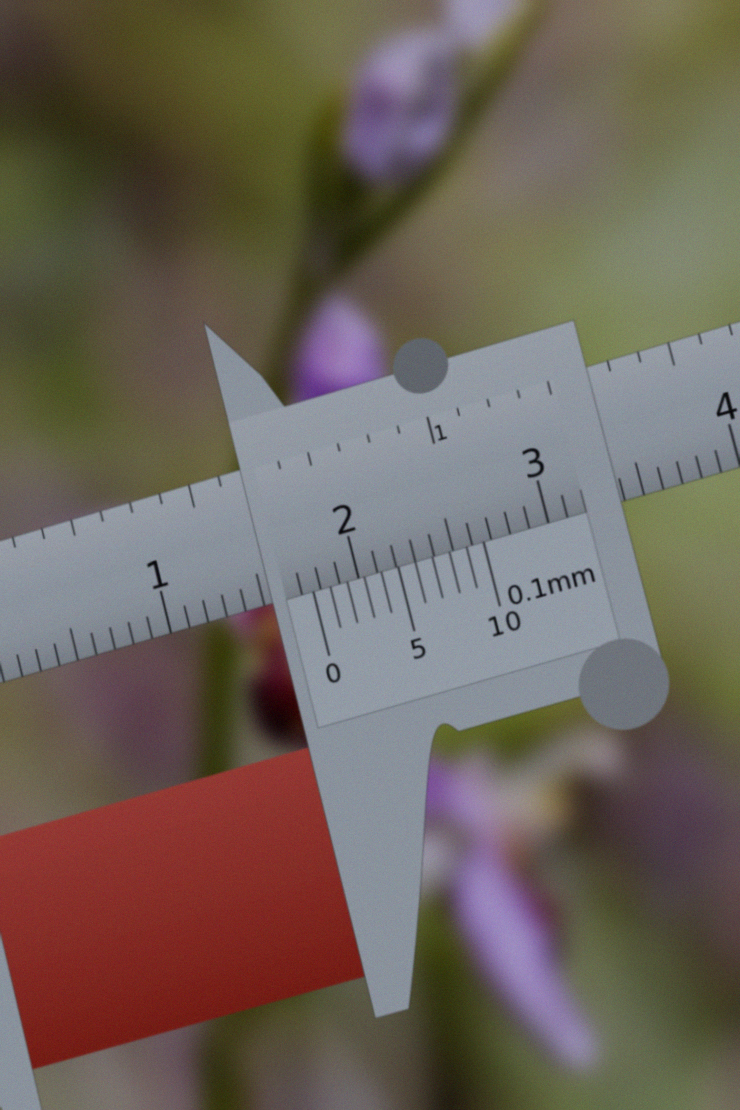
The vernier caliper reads 17.6 mm
